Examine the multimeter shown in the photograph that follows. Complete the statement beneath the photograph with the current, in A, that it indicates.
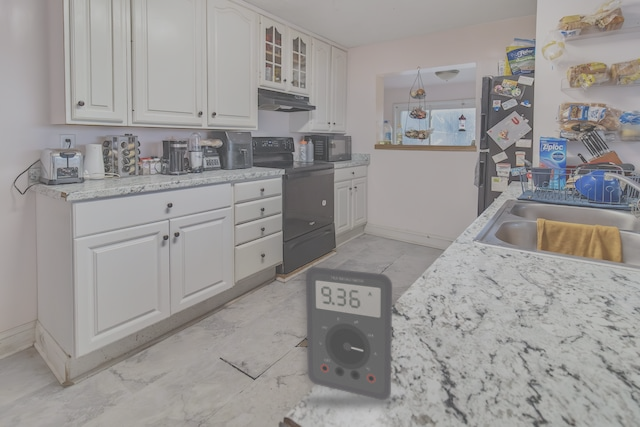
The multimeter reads 9.36 A
